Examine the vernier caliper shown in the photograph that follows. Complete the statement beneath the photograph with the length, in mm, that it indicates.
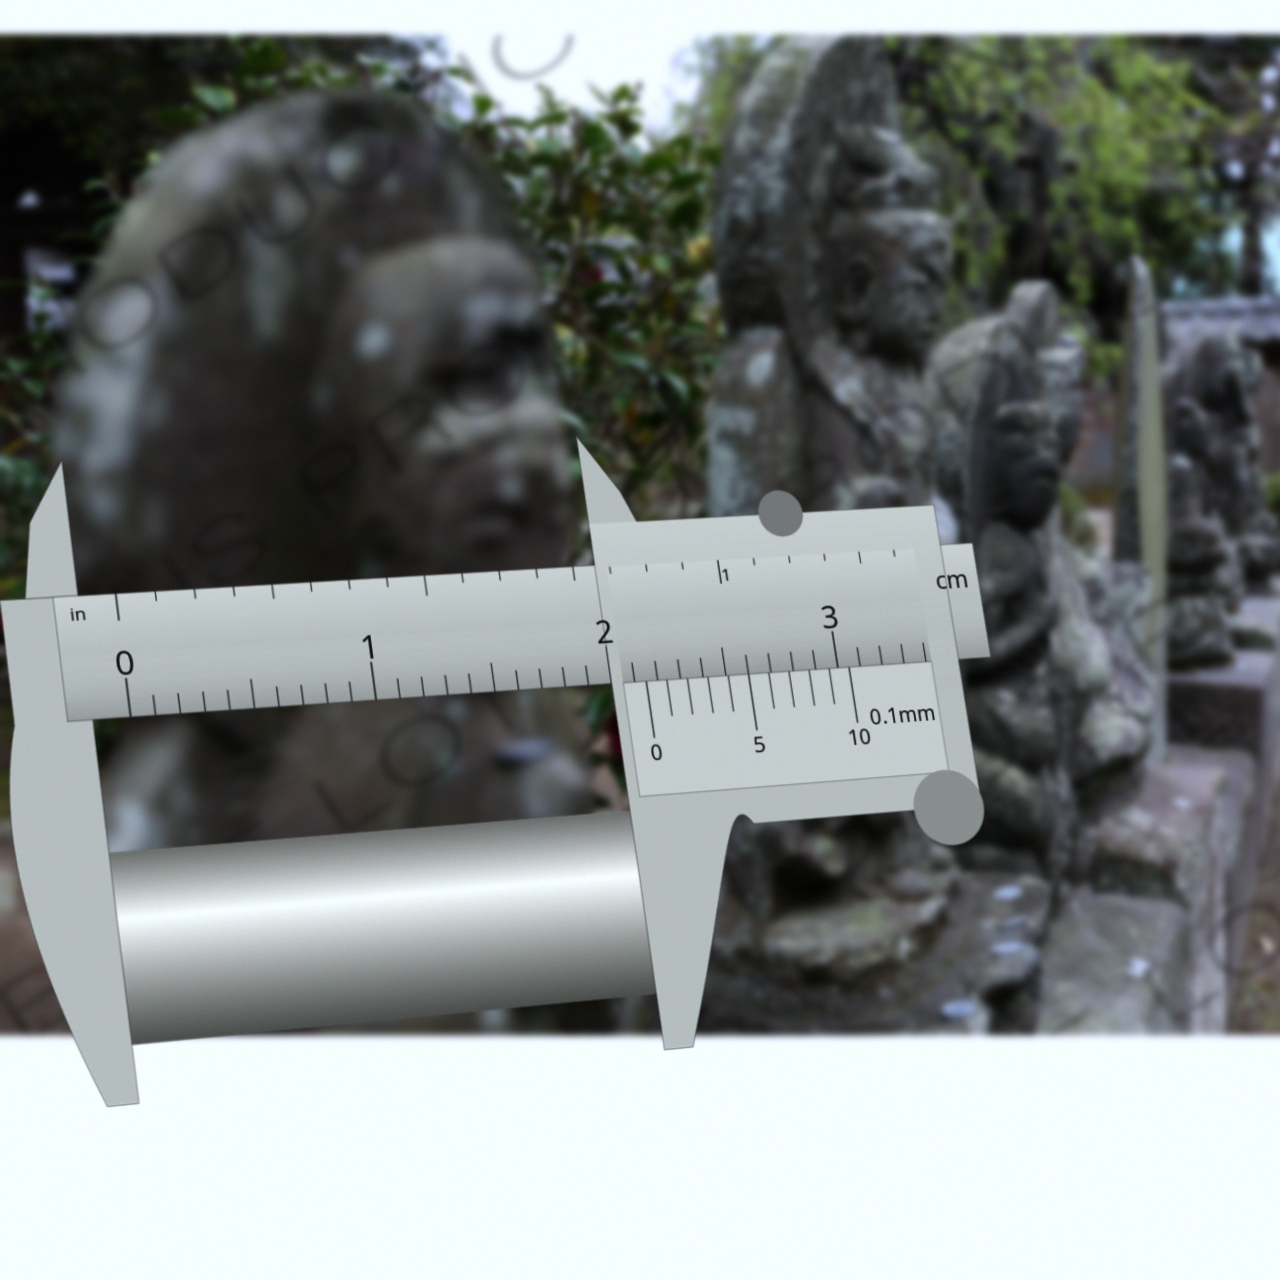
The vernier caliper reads 21.5 mm
